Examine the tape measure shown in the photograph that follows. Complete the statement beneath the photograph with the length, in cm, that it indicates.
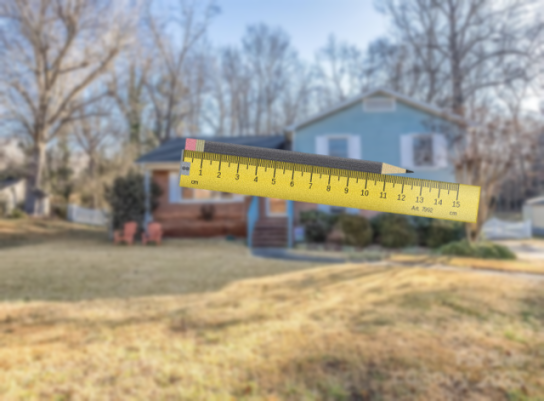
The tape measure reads 12.5 cm
